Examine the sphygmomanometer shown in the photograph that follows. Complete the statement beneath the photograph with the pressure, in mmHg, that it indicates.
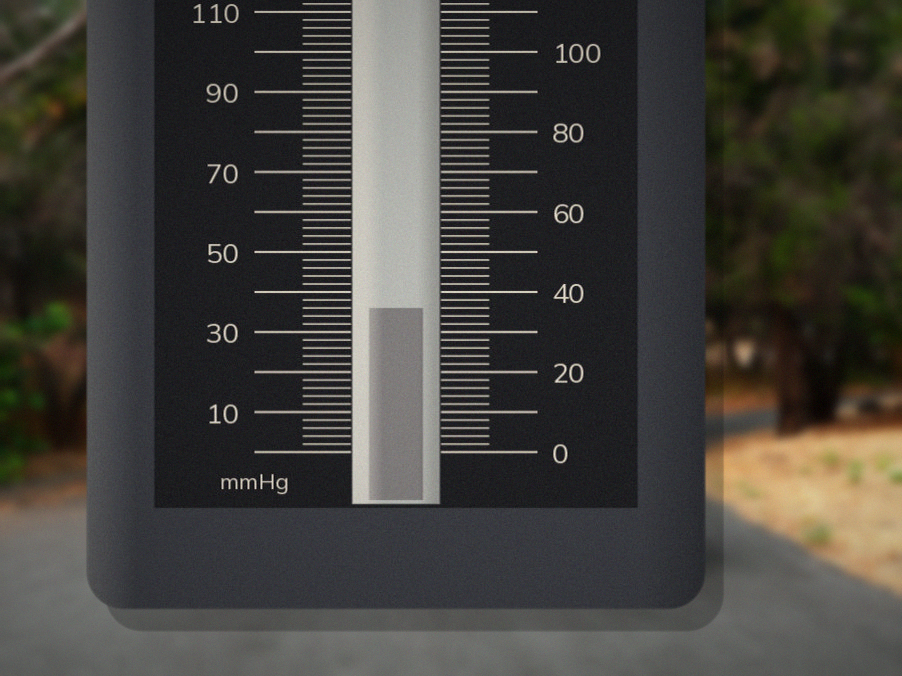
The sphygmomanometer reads 36 mmHg
